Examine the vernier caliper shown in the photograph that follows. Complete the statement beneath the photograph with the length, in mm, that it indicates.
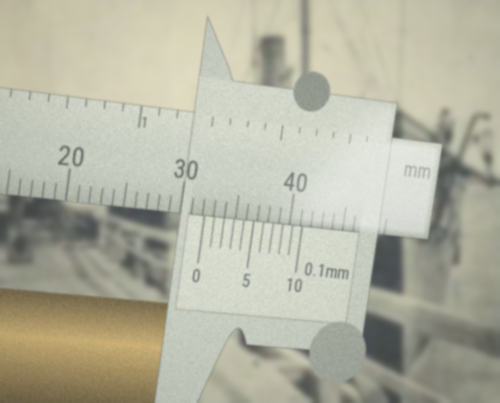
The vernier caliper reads 32.2 mm
